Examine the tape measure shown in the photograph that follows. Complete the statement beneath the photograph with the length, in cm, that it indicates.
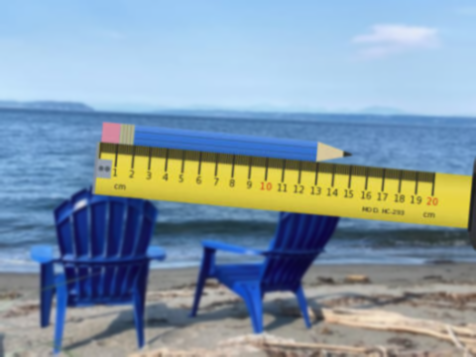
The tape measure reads 15 cm
